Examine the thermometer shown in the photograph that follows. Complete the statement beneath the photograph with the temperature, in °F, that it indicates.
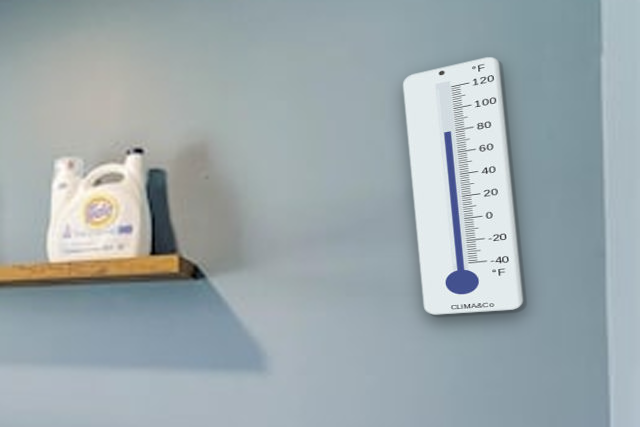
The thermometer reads 80 °F
